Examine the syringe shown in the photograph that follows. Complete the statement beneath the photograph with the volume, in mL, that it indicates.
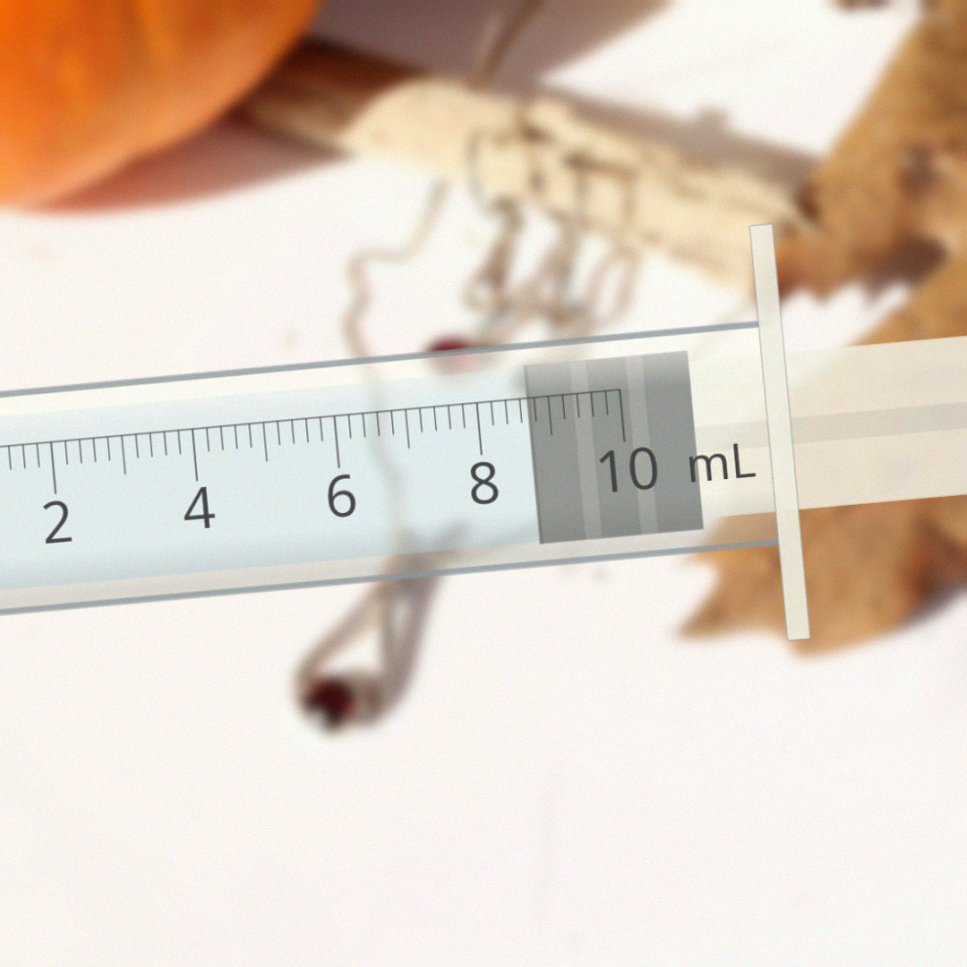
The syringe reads 8.7 mL
